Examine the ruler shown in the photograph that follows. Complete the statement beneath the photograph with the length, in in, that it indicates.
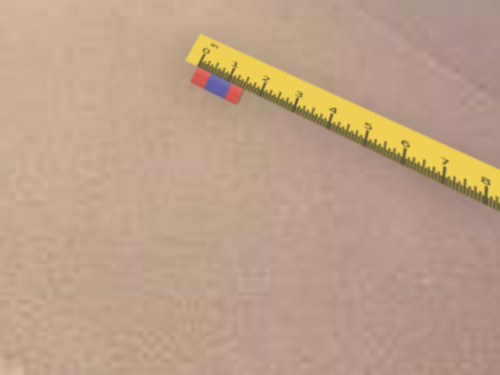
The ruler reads 1.5 in
